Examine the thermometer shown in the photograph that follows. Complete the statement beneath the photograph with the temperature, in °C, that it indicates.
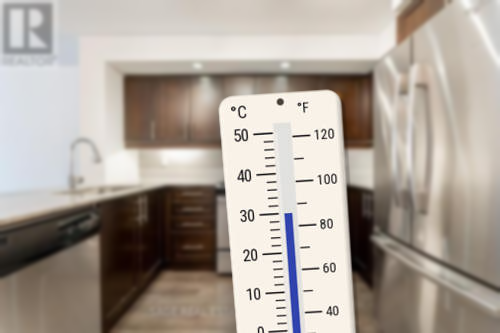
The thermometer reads 30 °C
